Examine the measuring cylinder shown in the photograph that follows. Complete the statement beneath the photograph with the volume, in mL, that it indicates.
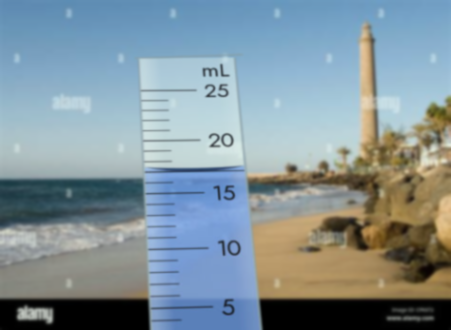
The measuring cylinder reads 17 mL
